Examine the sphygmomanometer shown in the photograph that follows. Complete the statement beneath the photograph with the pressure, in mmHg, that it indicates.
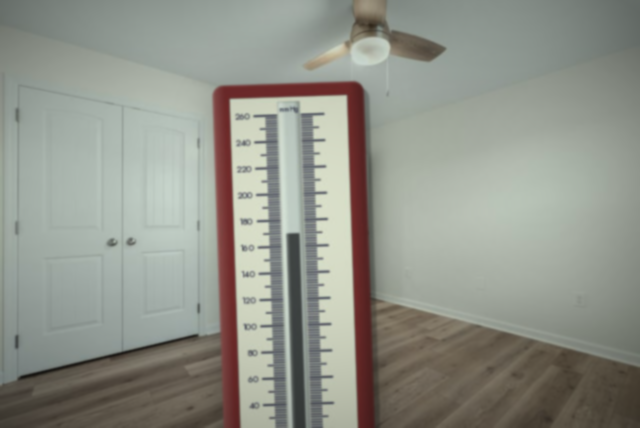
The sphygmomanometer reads 170 mmHg
